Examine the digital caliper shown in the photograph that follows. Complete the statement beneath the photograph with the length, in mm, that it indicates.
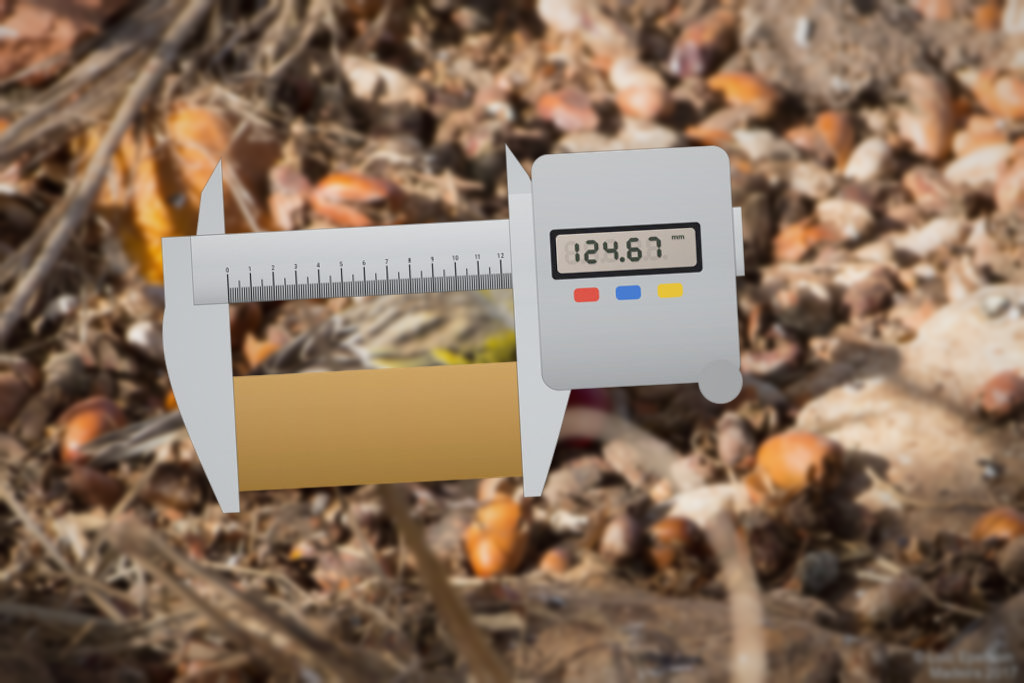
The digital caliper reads 124.67 mm
